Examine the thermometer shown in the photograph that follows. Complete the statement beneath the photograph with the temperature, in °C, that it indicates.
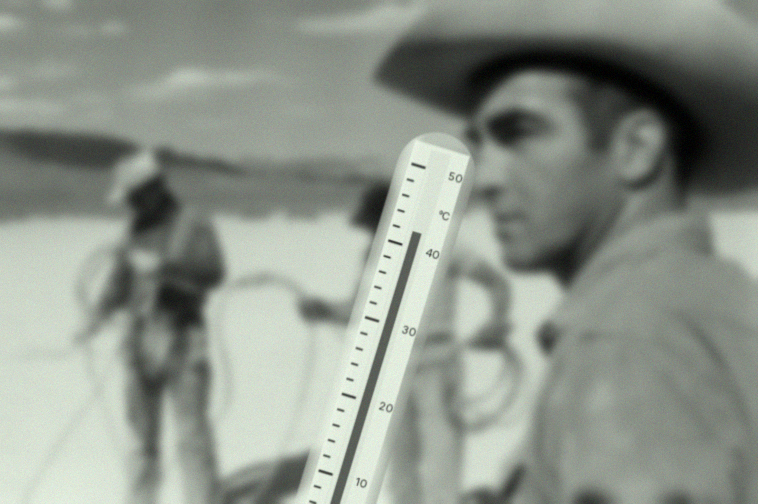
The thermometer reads 42 °C
